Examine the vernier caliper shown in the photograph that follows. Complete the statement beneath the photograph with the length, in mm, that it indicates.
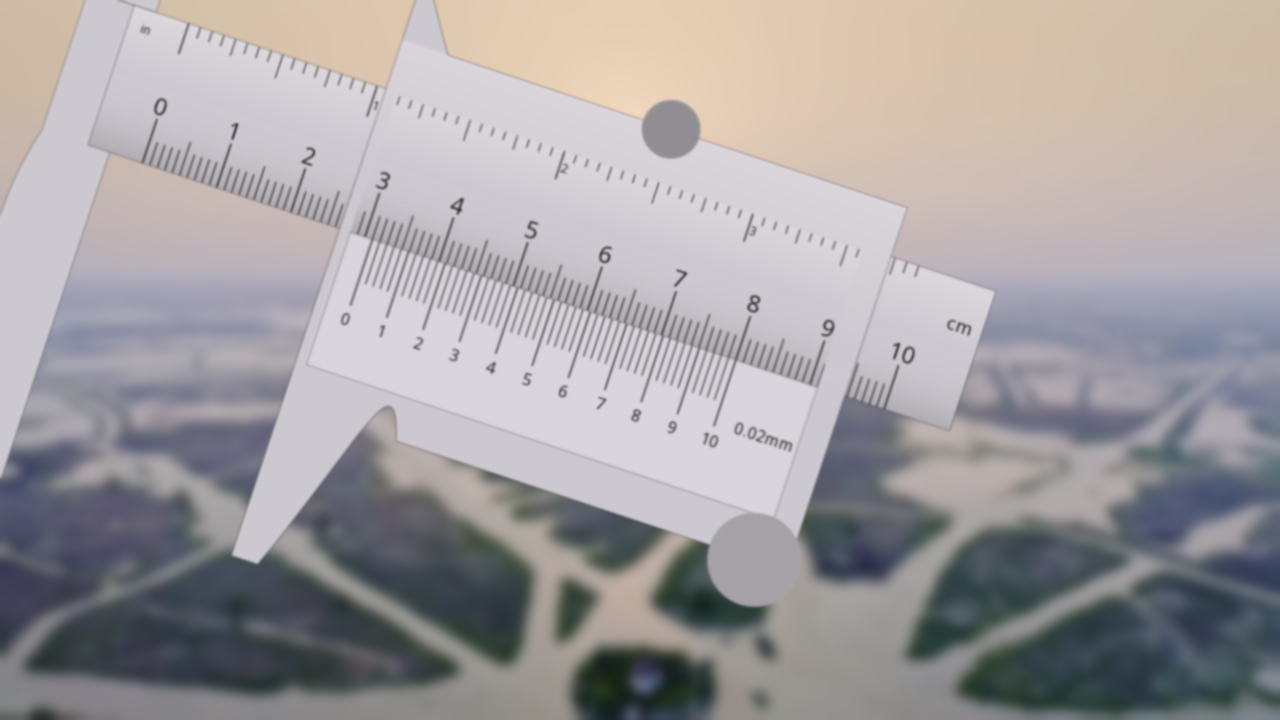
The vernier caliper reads 31.0 mm
